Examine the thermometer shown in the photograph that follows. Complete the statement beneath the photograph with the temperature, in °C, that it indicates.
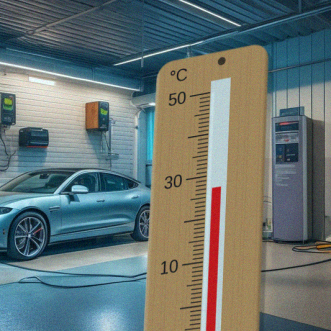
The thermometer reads 27 °C
